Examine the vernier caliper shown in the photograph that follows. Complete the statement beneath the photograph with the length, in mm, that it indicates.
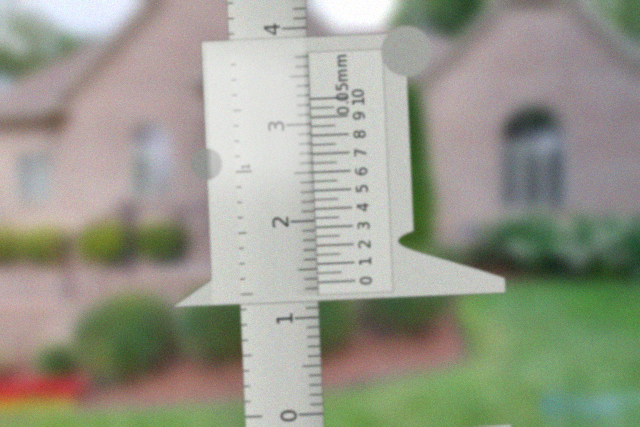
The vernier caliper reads 13.6 mm
